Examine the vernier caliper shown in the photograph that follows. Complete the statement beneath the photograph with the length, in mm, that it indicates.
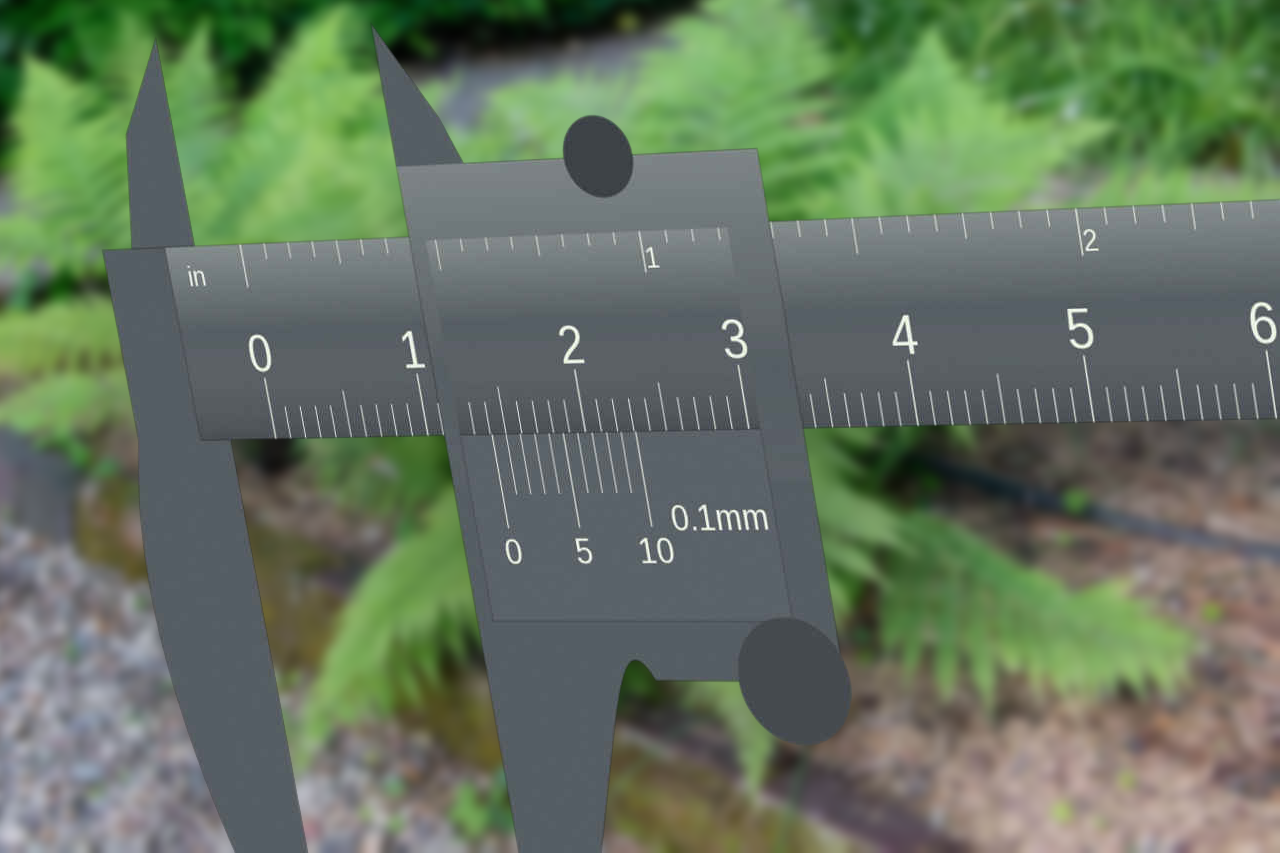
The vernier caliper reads 14.1 mm
